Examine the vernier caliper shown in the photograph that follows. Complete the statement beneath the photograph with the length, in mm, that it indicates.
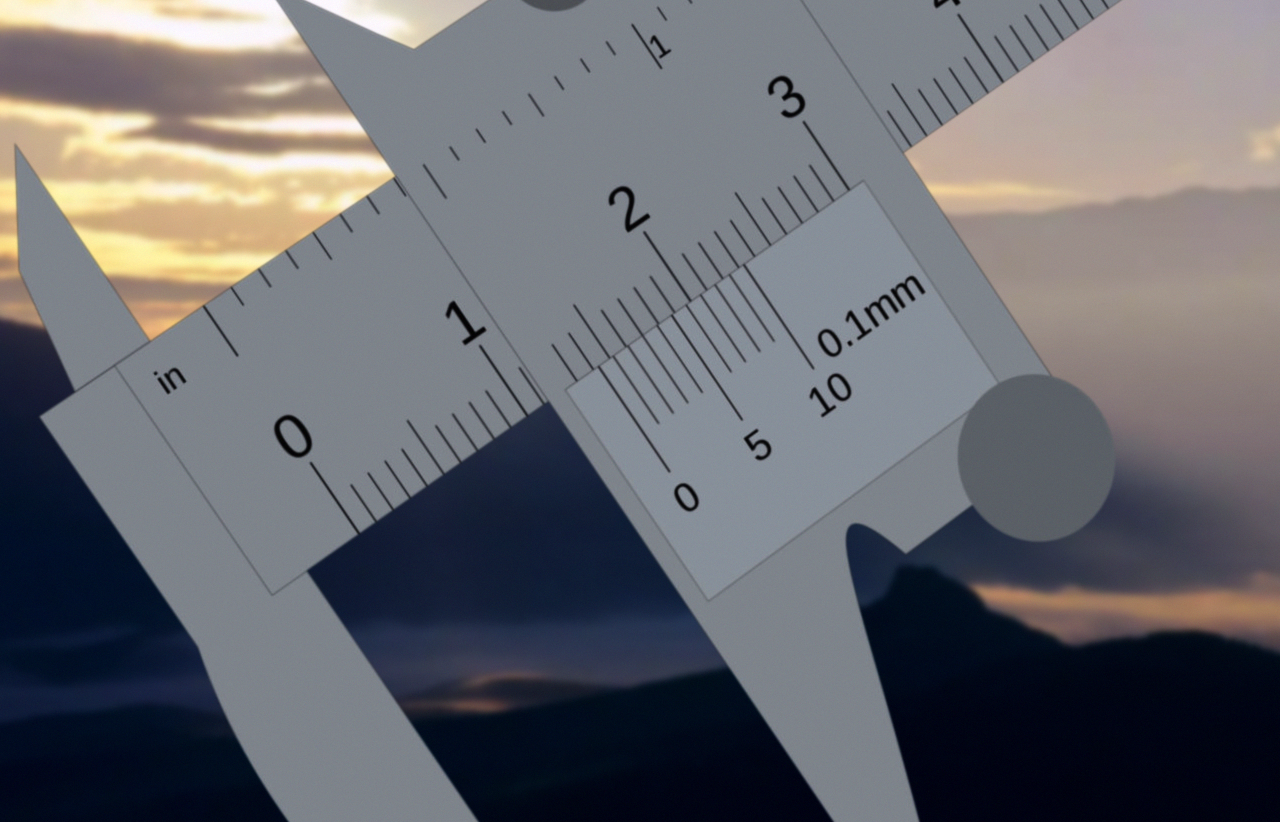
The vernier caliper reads 14.3 mm
